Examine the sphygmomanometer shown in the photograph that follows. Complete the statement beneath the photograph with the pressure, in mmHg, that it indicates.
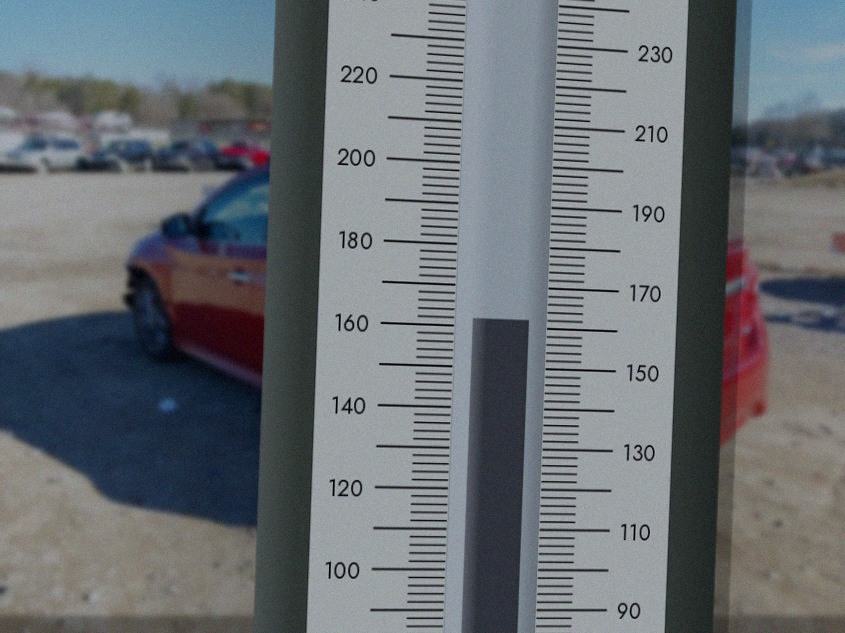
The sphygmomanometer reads 162 mmHg
